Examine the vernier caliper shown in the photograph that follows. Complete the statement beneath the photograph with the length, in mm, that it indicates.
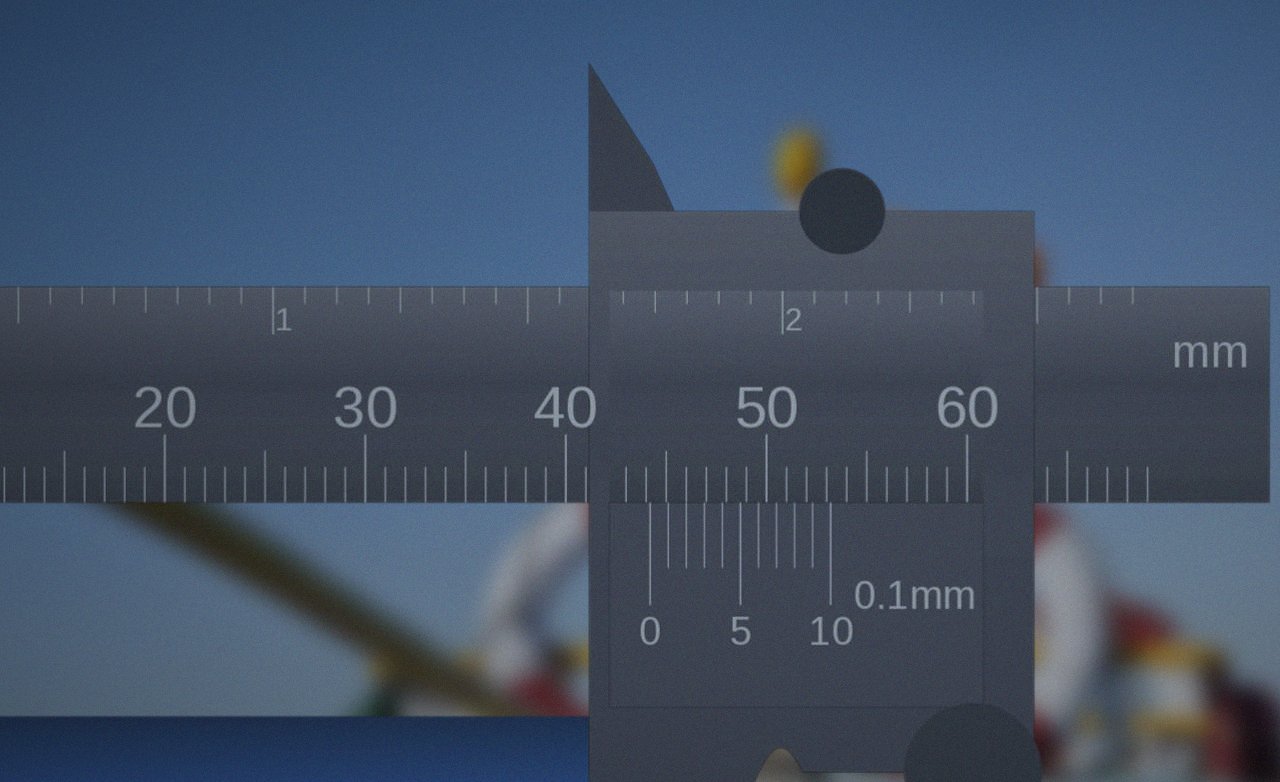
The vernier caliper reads 44.2 mm
